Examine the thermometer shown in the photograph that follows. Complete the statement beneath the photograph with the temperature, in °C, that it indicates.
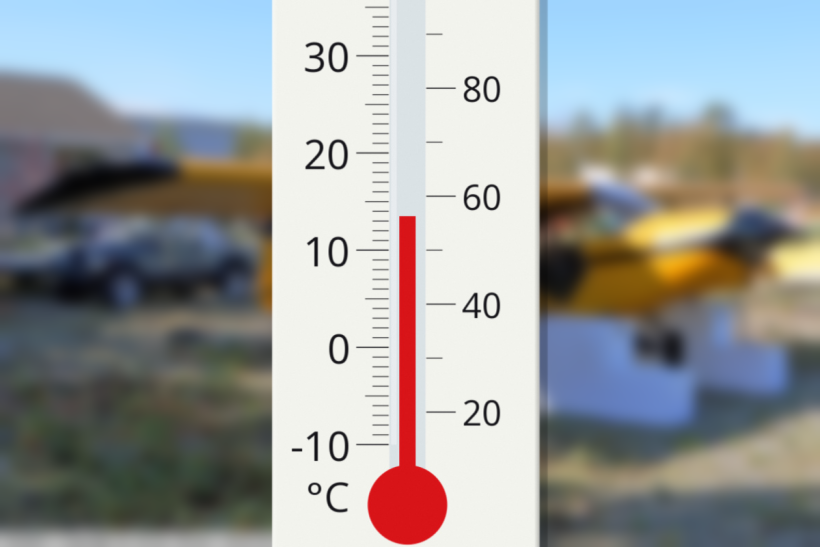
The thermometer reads 13.5 °C
